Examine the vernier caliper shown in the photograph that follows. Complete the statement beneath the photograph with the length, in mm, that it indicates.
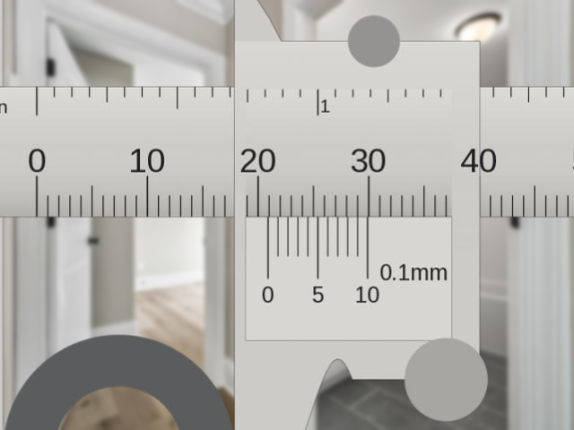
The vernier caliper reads 20.9 mm
